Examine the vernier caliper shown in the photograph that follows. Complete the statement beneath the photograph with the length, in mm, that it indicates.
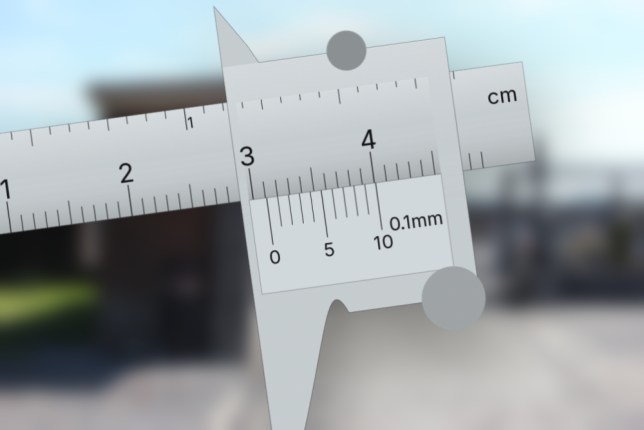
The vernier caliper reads 31.1 mm
